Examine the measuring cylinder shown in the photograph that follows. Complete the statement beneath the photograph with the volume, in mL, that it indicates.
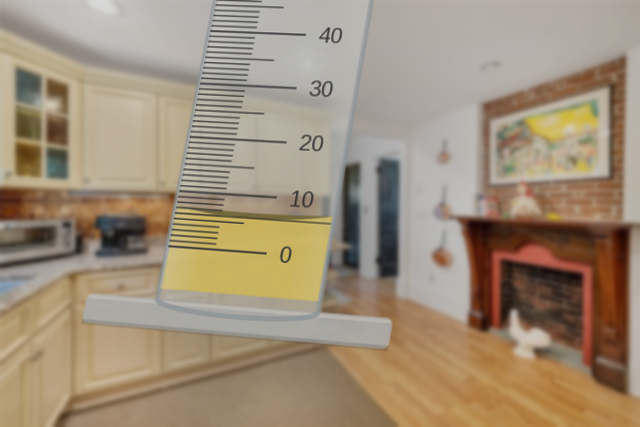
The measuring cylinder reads 6 mL
